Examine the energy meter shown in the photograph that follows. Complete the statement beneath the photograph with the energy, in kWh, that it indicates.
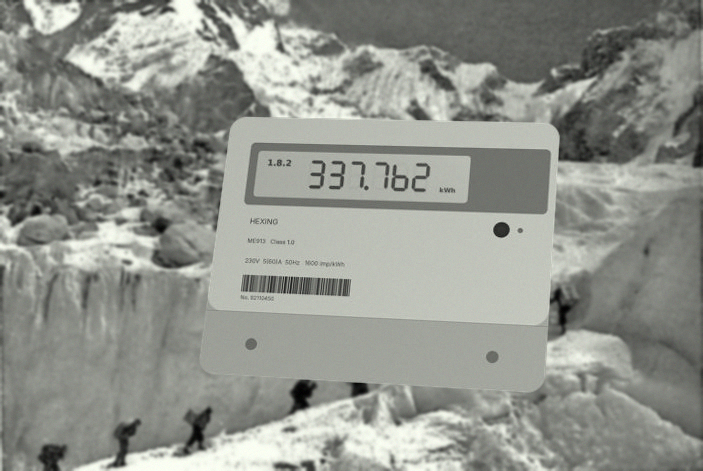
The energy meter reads 337.762 kWh
